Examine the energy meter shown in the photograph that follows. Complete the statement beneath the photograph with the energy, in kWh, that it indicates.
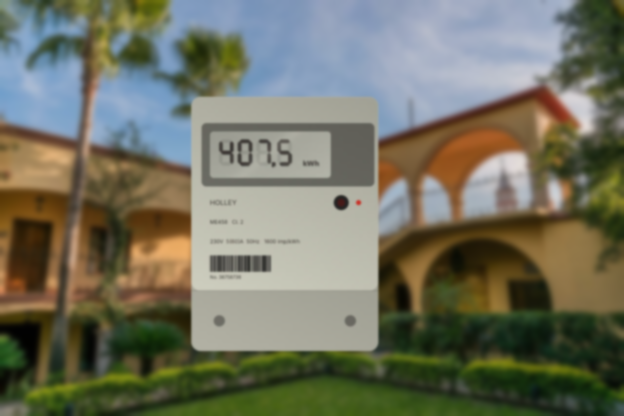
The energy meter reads 407.5 kWh
